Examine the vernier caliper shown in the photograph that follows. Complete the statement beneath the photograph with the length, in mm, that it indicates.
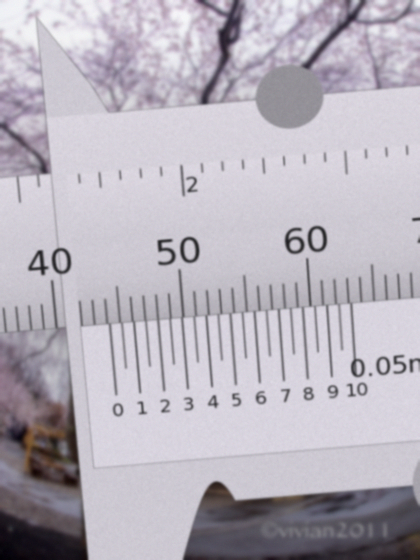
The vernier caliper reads 44.2 mm
